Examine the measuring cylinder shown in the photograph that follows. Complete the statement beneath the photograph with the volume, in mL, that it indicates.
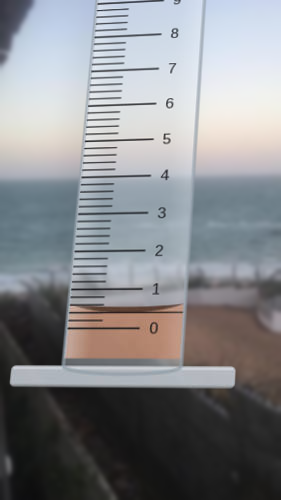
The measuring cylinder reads 0.4 mL
